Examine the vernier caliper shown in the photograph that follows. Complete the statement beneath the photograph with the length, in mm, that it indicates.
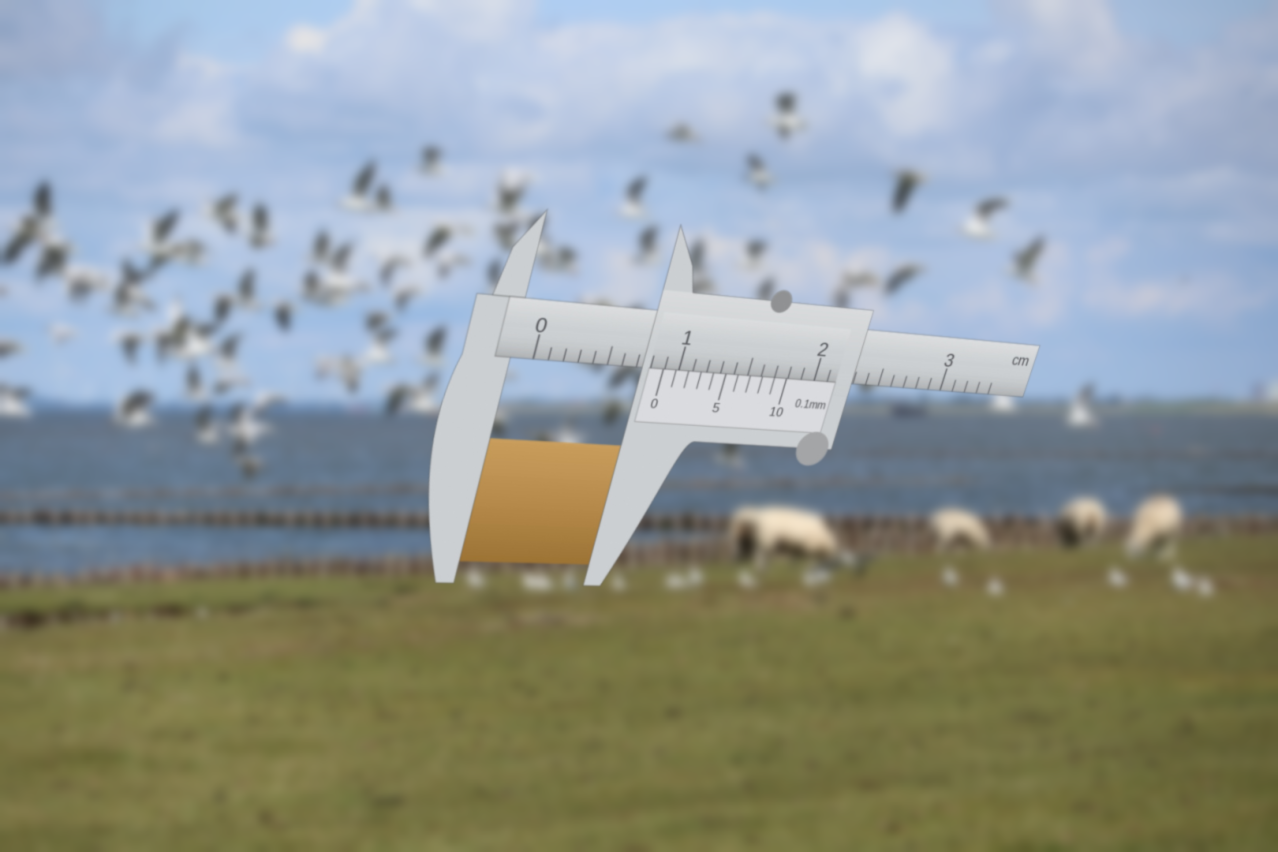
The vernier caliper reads 8.9 mm
